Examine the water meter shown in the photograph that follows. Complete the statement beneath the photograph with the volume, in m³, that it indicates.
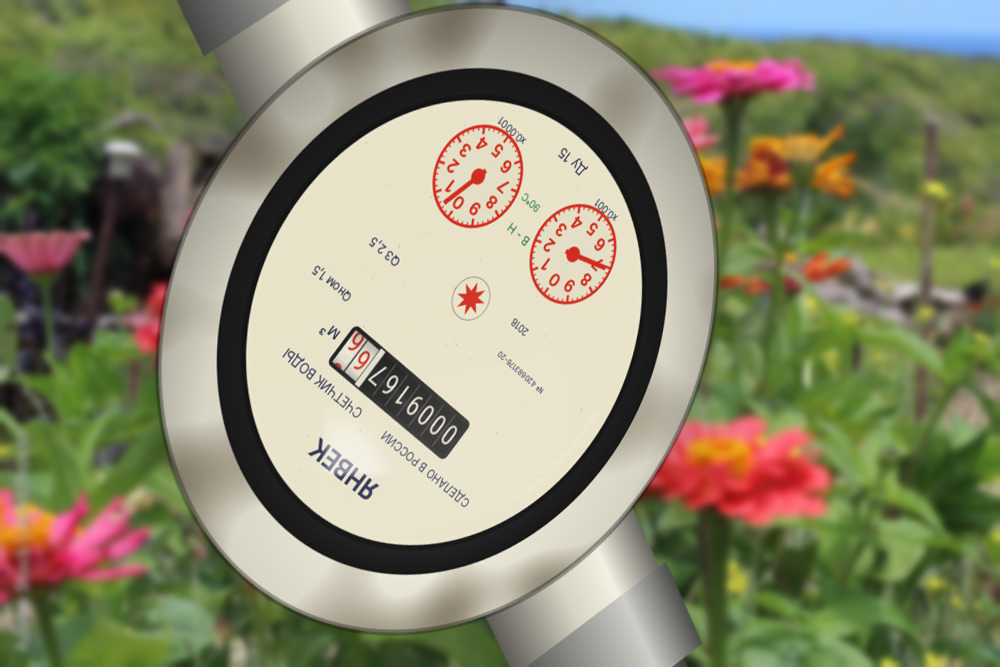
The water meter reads 9167.6570 m³
